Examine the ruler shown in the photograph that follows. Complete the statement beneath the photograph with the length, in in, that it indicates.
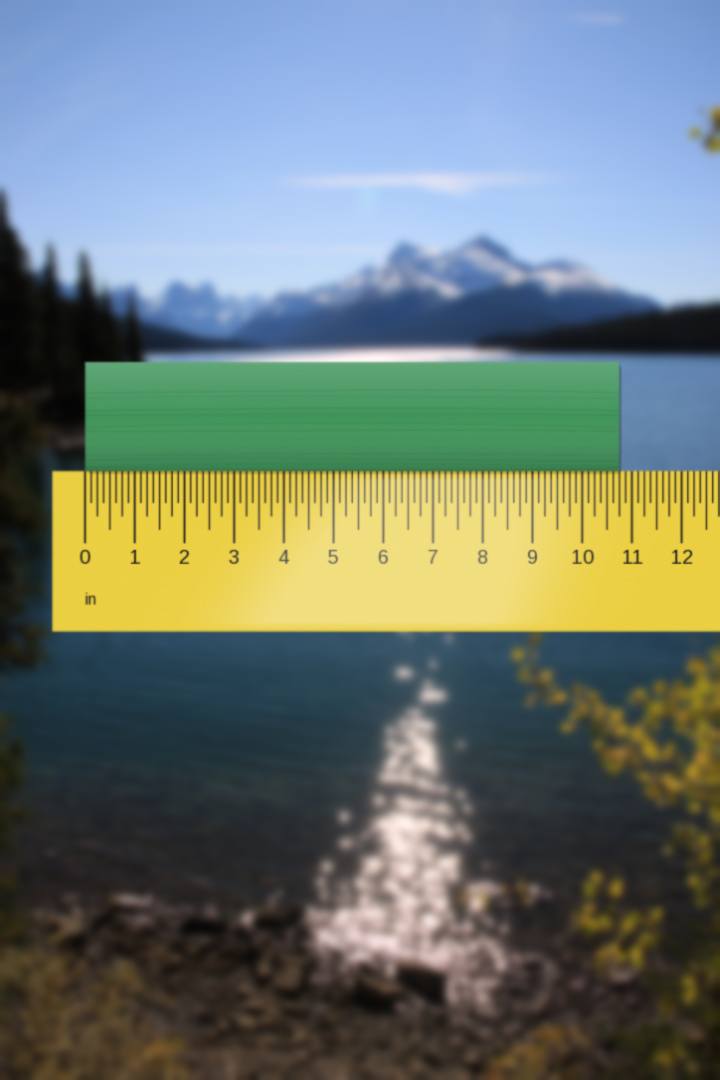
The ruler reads 10.75 in
